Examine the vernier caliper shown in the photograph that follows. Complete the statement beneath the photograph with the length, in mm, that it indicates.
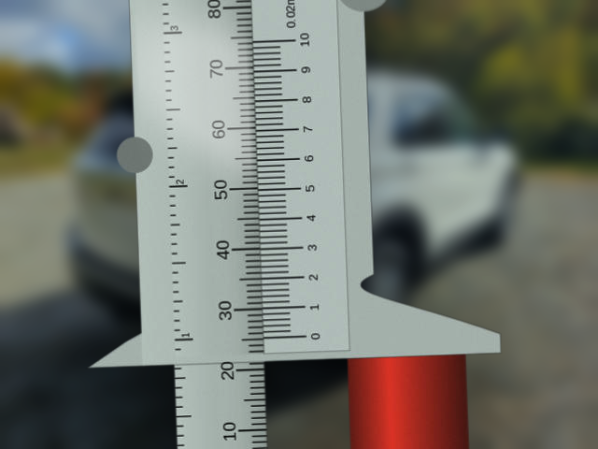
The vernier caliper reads 25.2 mm
